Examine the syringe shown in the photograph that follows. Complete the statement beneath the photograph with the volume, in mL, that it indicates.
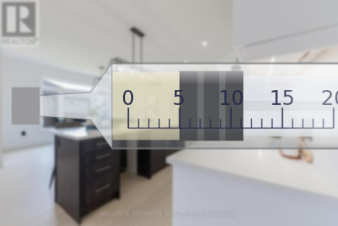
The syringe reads 5 mL
